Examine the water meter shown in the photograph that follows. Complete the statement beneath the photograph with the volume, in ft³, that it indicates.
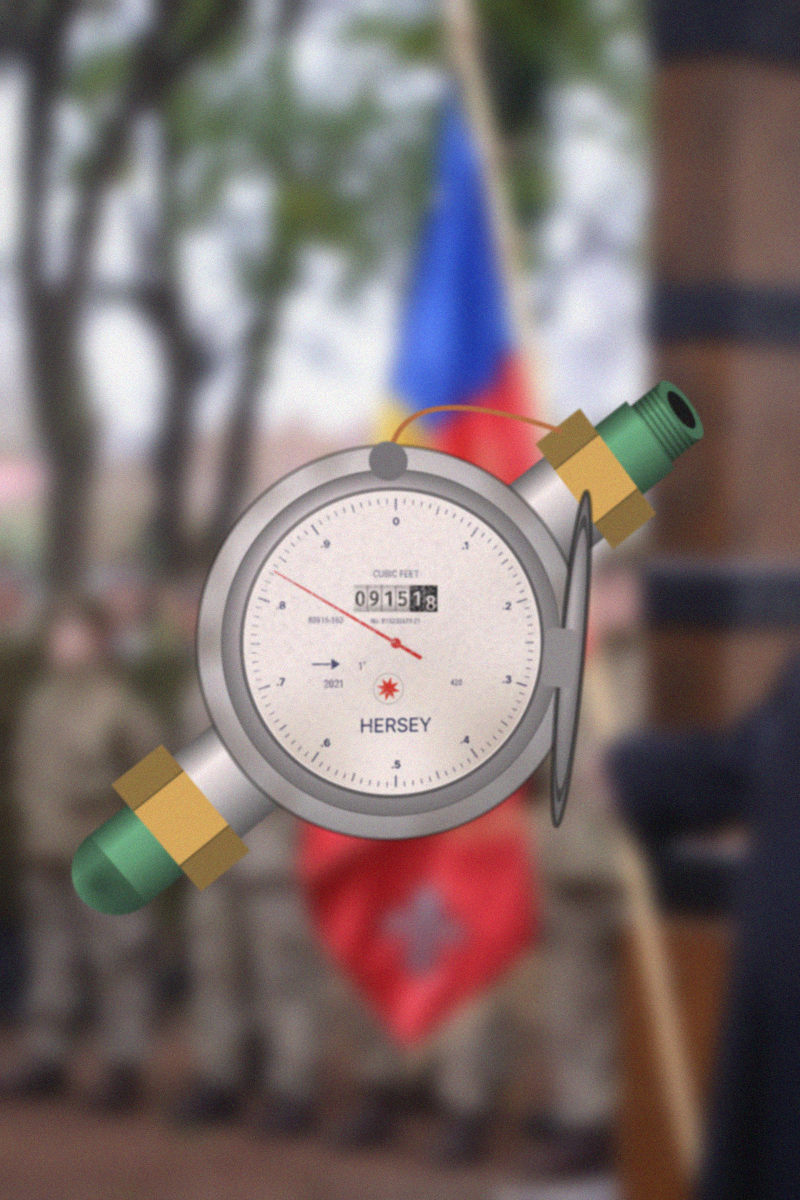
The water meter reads 91517.83 ft³
